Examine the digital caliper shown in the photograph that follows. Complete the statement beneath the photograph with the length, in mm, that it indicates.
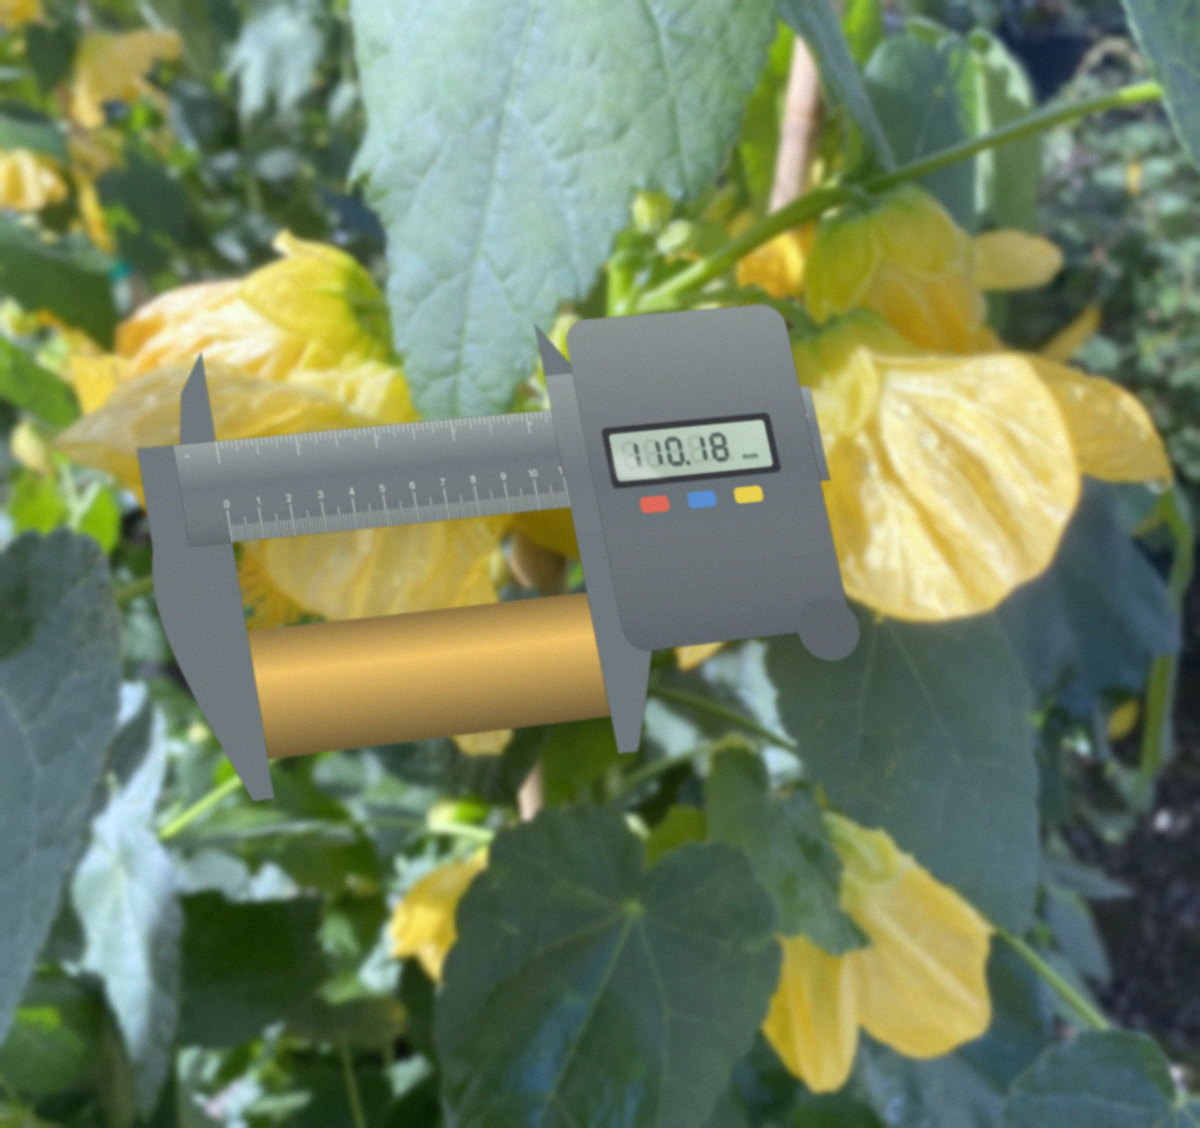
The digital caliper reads 110.18 mm
